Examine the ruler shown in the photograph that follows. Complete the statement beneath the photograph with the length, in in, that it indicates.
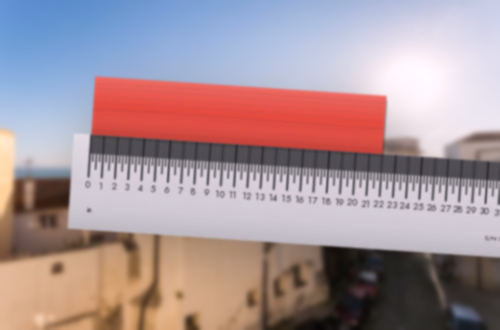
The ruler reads 22 in
